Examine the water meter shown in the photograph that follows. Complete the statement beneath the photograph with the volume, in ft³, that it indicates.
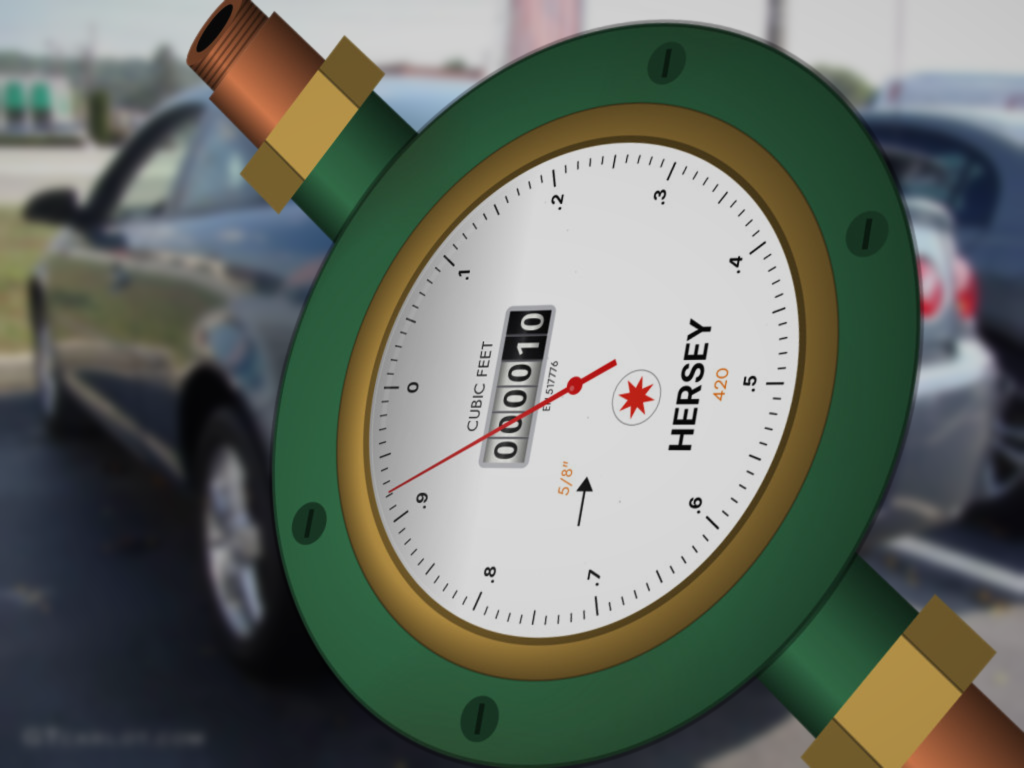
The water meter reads 9.92 ft³
